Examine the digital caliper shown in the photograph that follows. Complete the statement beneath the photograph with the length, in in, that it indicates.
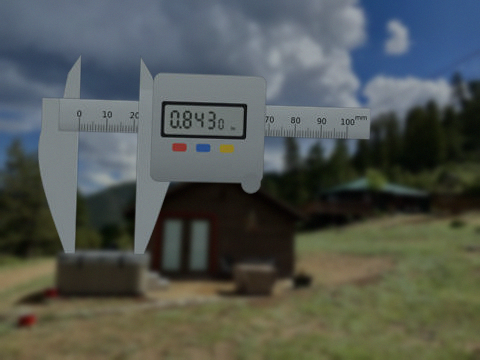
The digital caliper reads 0.8430 in
